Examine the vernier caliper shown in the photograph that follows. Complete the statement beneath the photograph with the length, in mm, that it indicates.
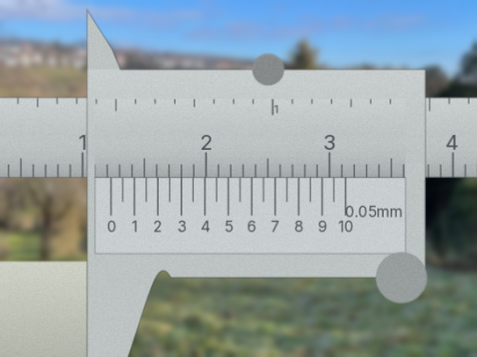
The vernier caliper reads 12.3 mm
